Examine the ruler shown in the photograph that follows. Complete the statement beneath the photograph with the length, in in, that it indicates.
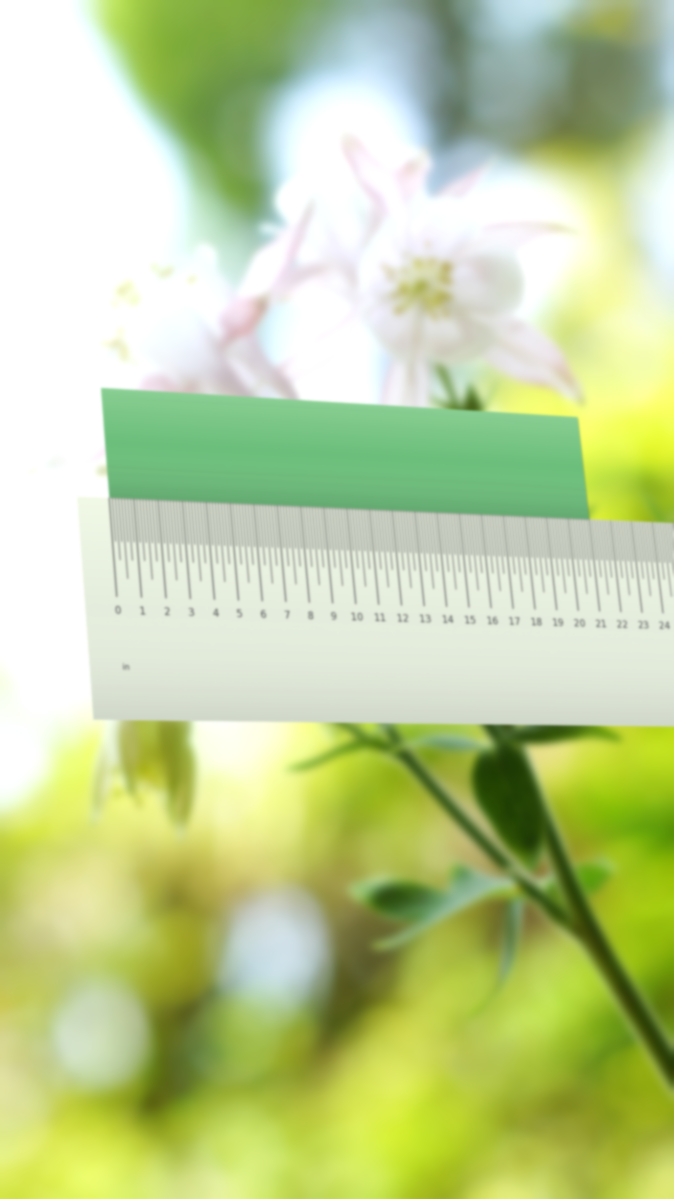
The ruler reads 21 in
